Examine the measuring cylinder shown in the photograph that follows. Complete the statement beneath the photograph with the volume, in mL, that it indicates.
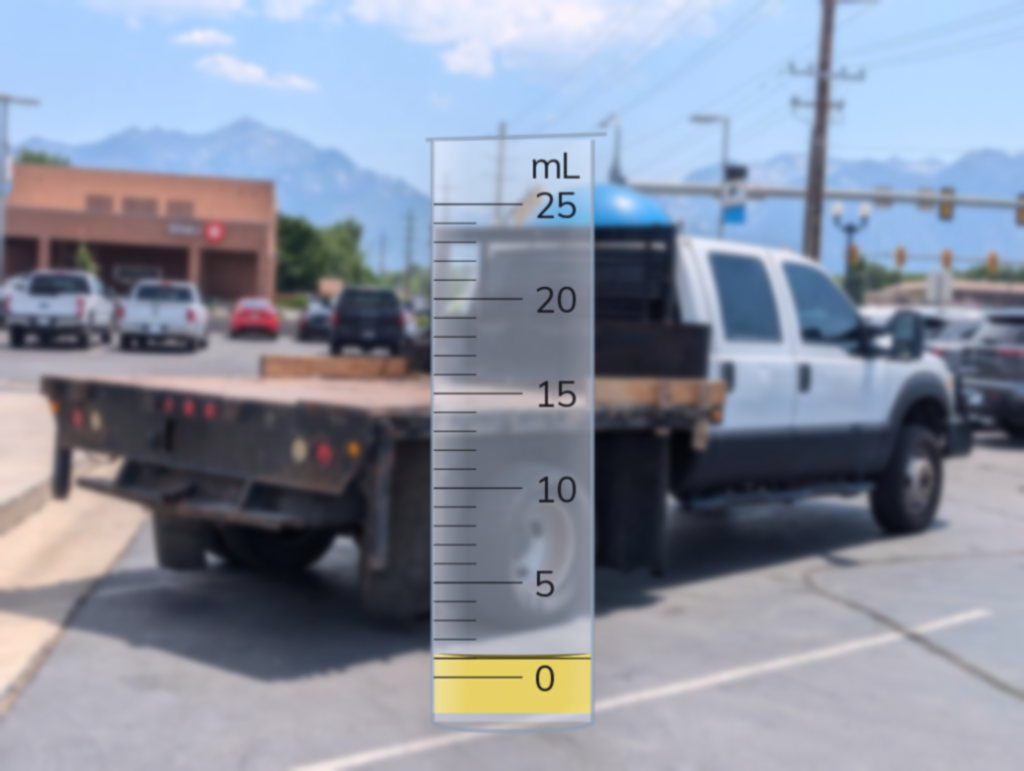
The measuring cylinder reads 1 mL
